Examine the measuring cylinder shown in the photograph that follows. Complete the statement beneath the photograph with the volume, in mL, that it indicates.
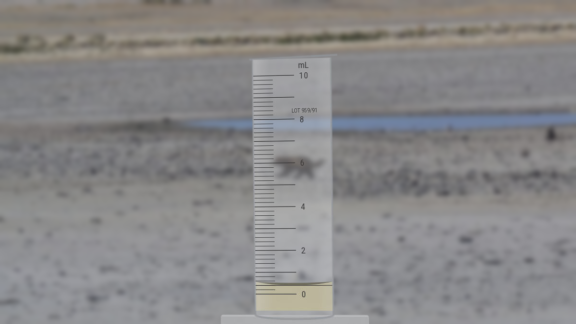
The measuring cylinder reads 0.4 mL
